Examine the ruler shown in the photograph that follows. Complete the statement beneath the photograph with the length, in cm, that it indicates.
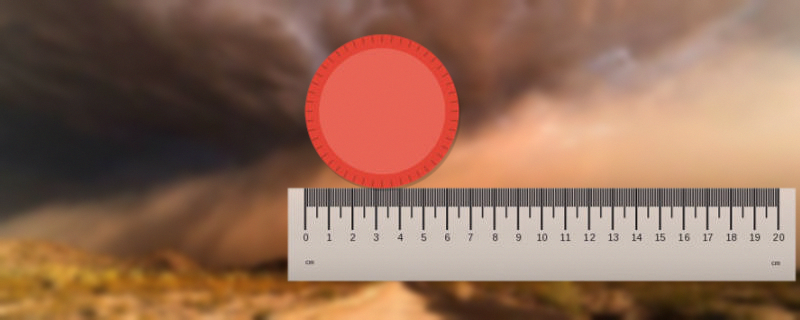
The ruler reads 6.5 cm
